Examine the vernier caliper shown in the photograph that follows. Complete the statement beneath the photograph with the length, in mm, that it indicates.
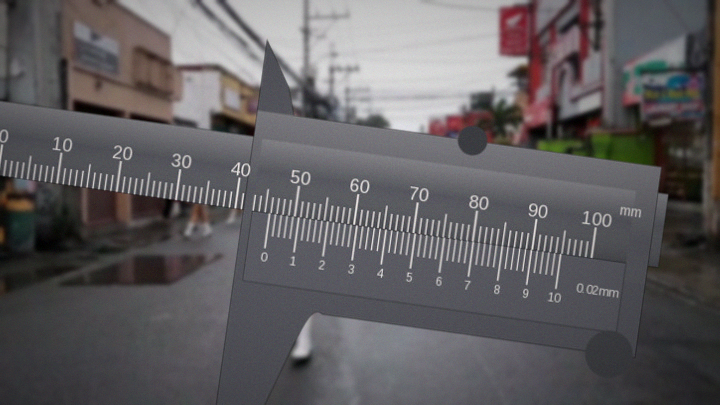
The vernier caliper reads 45.8 mm
